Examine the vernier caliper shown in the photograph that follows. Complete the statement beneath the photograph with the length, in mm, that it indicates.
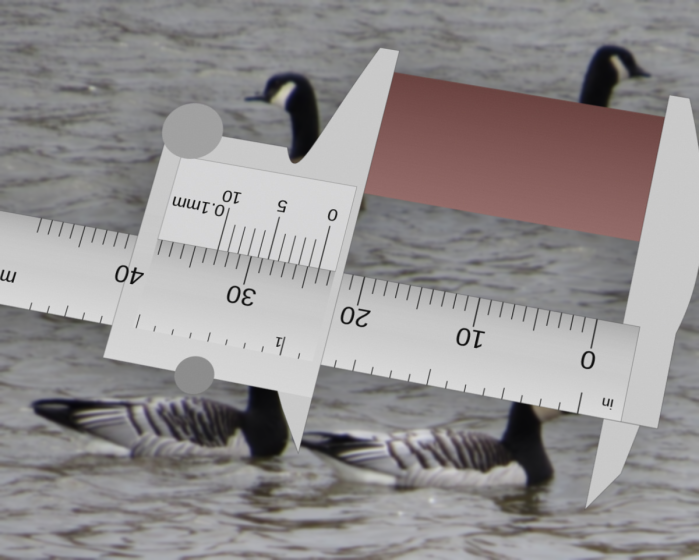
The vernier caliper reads 24.0 mm
